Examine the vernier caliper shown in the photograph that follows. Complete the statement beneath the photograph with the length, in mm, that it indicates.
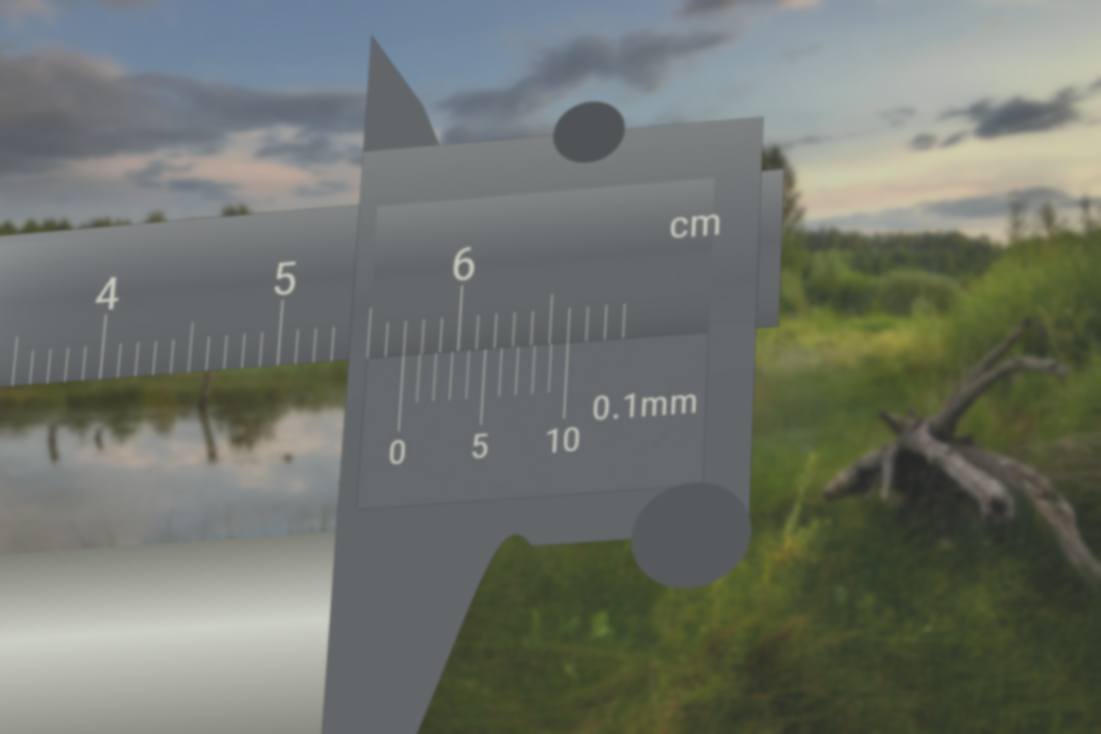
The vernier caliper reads 57.0 mm
